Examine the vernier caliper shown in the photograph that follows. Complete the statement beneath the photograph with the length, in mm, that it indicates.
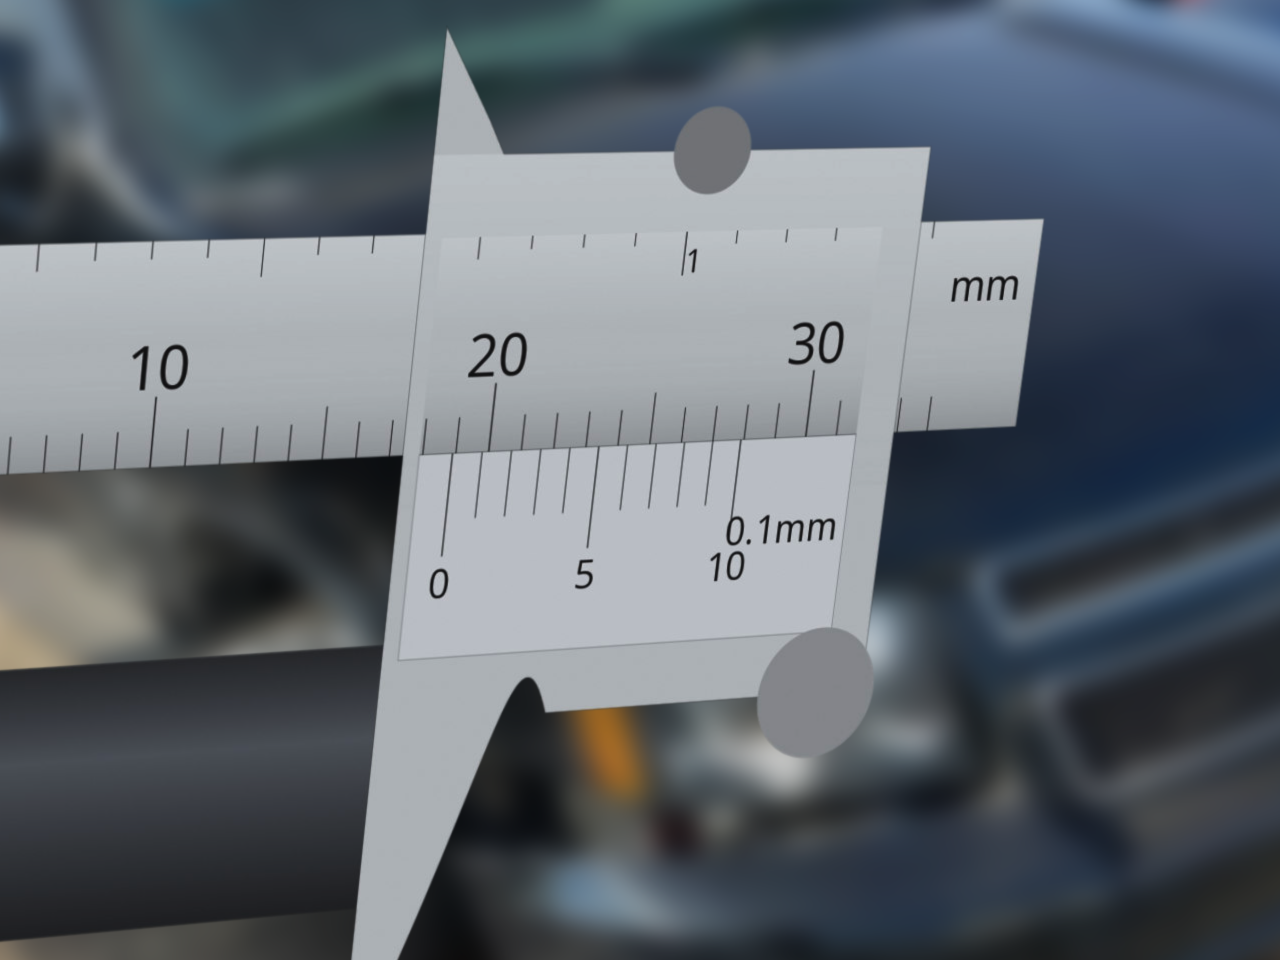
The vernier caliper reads 18.9 mm
